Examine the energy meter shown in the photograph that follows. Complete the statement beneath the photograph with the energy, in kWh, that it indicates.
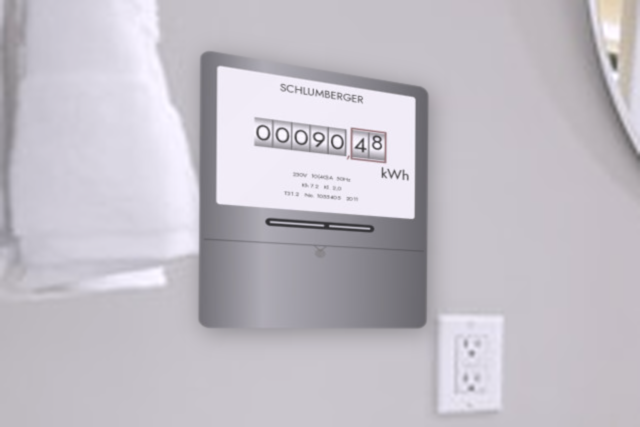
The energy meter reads 90.48 kWh
